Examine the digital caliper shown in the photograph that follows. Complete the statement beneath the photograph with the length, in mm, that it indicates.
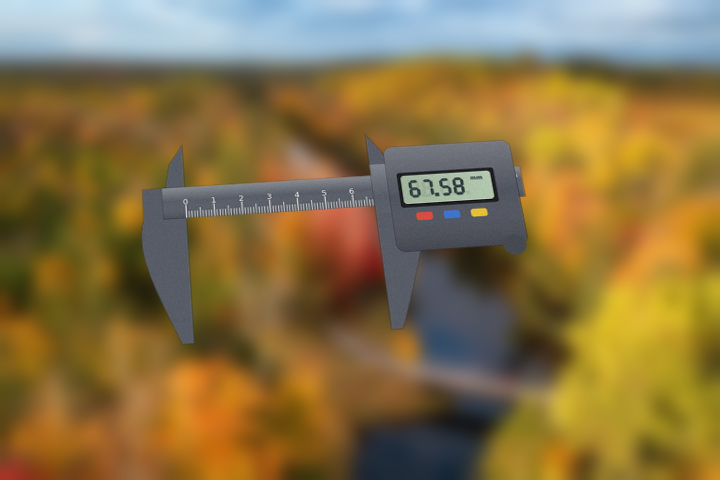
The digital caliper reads 67.58 mm
